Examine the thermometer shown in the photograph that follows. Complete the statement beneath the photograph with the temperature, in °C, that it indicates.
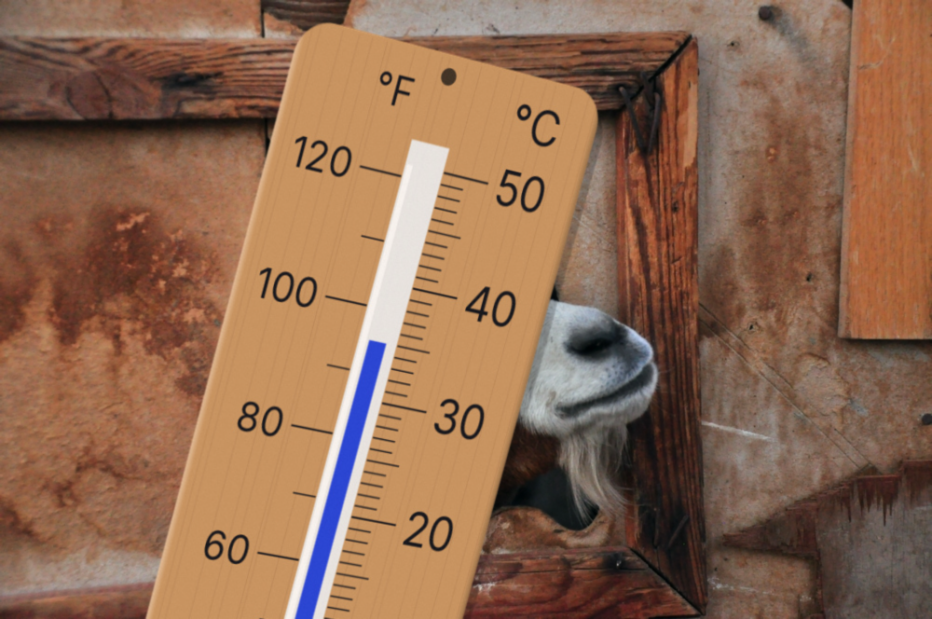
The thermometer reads 35 °C
